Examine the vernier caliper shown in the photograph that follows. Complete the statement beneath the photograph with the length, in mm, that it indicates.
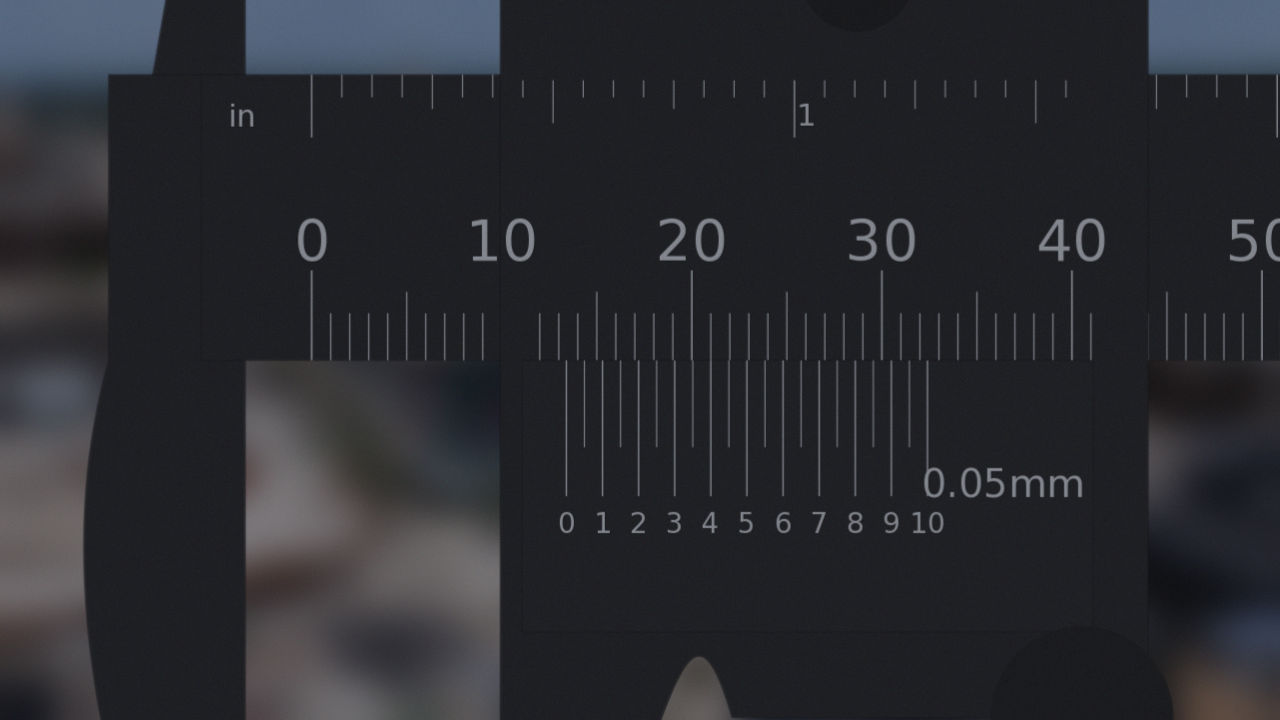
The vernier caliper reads 13.4 mm
